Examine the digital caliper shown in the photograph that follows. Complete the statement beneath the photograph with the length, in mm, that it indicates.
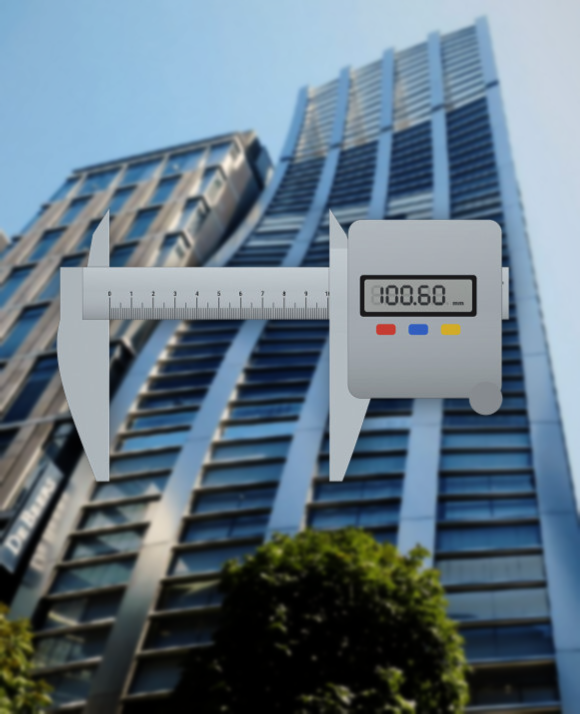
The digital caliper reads 100.60 mm
